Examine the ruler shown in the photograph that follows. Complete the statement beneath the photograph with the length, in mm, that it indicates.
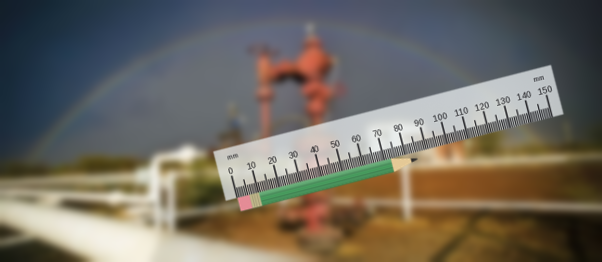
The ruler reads 85 mm
